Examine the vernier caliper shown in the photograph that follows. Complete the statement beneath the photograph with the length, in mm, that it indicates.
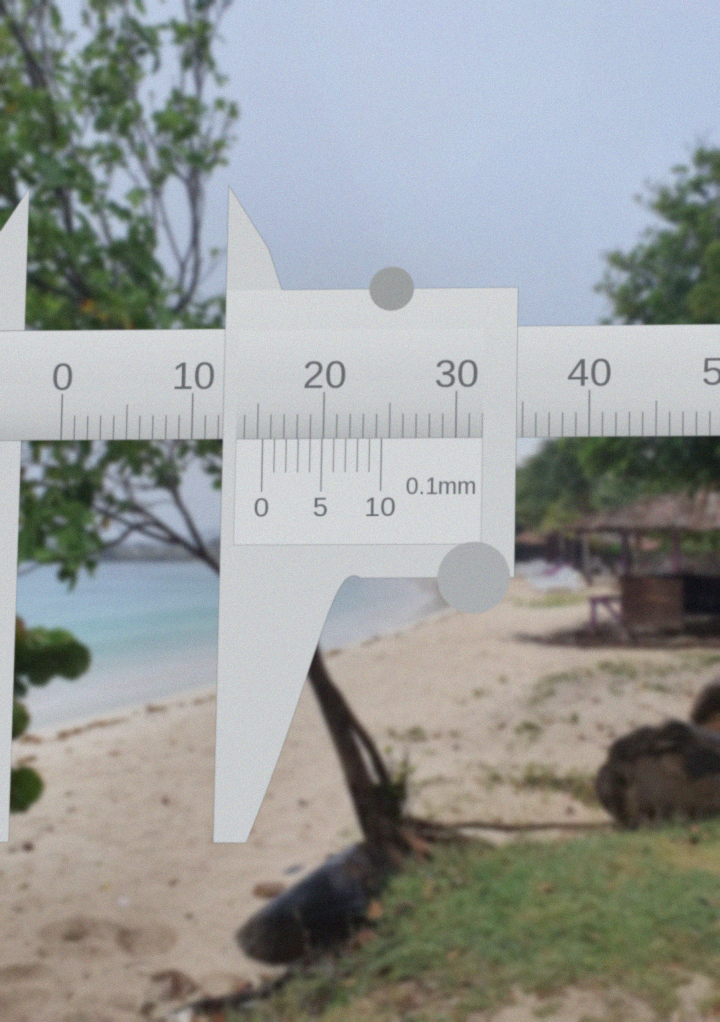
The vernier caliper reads 15.4 mm
